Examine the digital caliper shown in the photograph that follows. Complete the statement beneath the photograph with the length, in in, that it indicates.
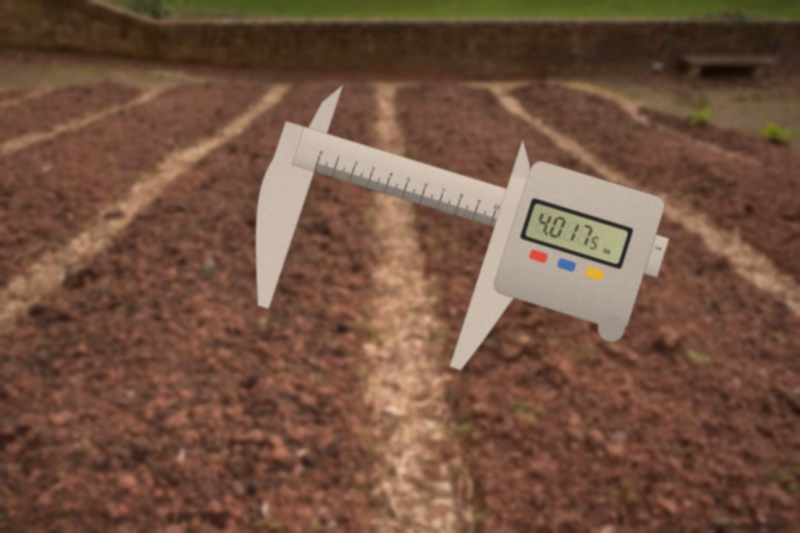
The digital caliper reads 4.0175 in
